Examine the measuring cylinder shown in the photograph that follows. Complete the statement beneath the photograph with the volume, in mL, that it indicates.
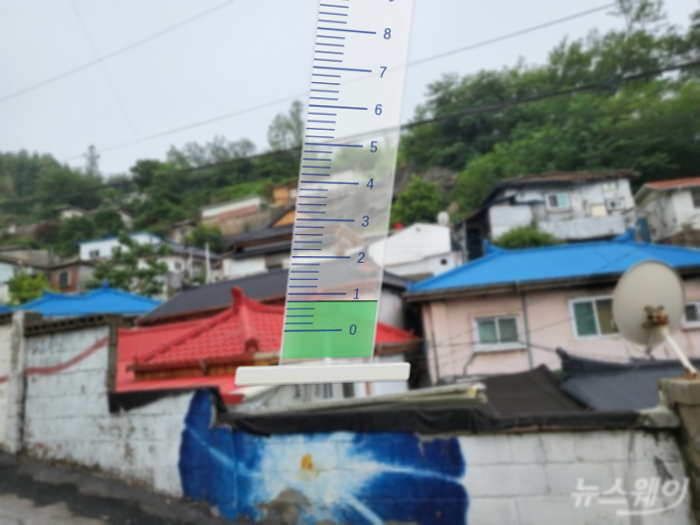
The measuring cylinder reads 0.8 mL
